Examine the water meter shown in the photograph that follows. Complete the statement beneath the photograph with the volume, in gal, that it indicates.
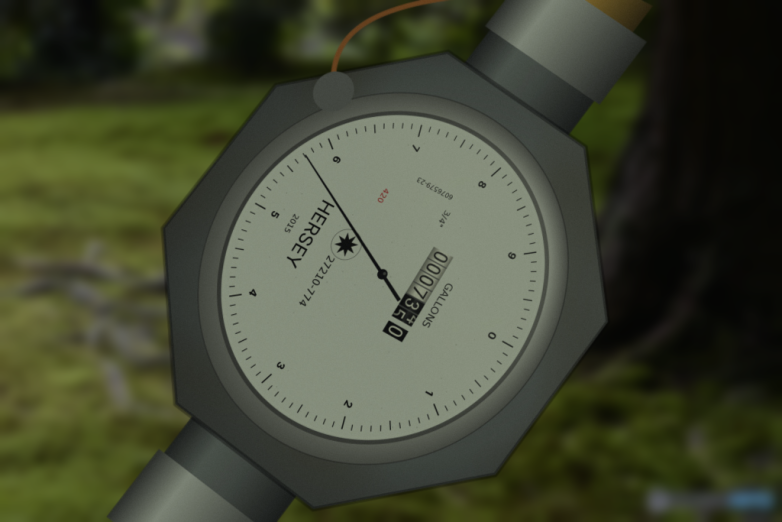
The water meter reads 7345.7 gal
